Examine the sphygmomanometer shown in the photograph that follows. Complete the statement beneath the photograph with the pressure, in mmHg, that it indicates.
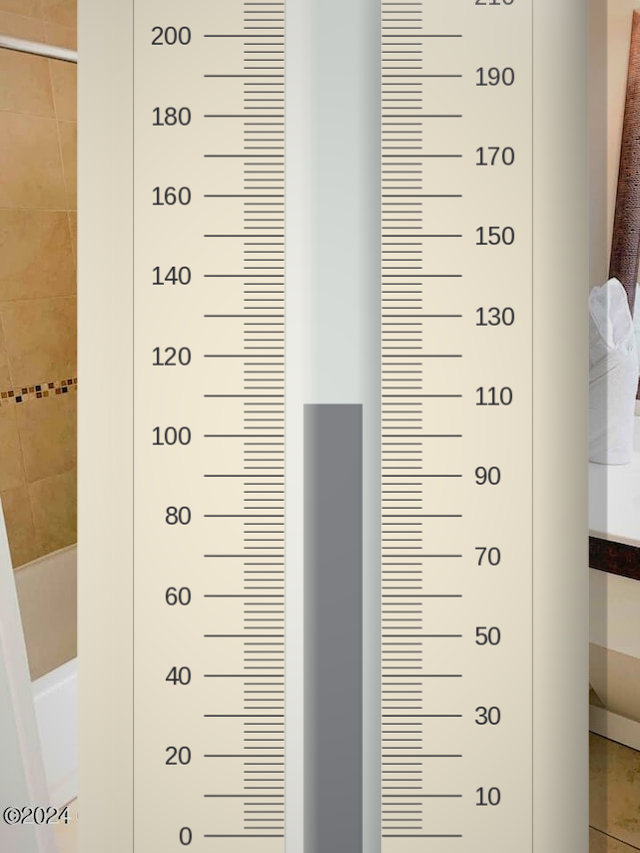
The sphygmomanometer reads 108 mmHg
